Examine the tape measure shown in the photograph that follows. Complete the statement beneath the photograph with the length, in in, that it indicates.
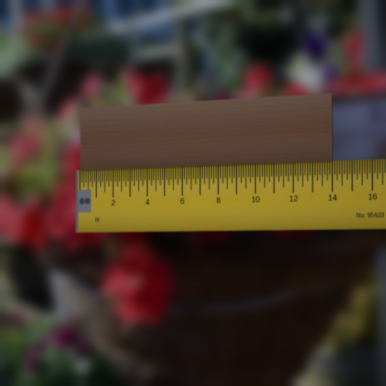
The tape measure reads 14 in
